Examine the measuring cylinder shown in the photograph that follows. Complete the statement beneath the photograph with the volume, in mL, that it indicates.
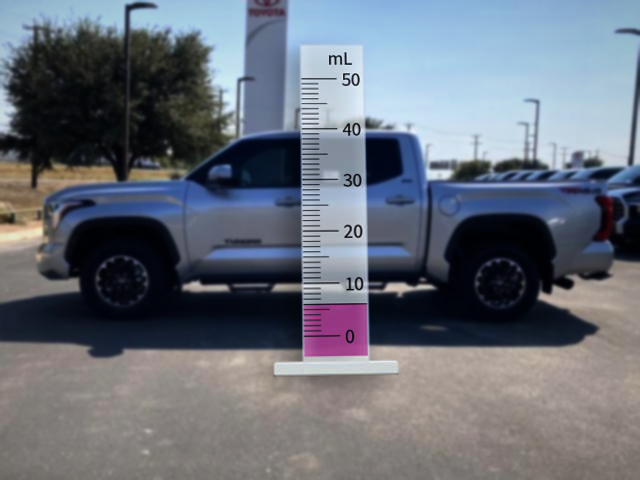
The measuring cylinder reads 6 mL
